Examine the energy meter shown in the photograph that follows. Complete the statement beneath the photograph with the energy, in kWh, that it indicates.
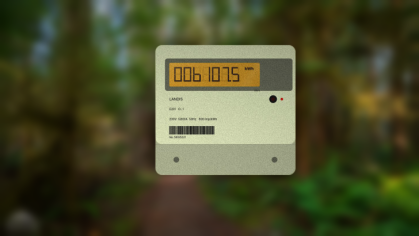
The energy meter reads 6107.5 kWh
